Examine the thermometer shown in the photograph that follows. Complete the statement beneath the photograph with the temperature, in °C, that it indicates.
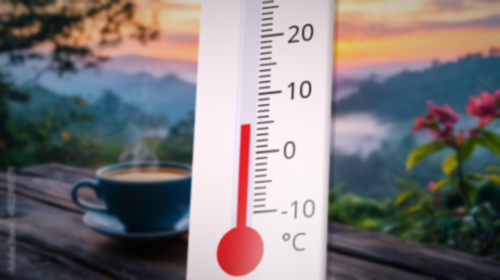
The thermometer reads 5 °C
